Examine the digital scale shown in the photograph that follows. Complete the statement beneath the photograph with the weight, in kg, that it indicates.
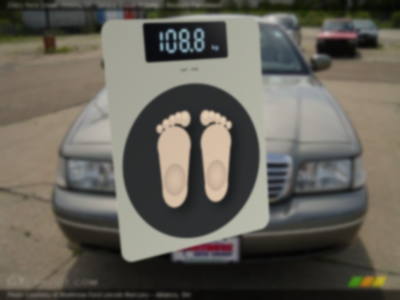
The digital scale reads 108.8 kg
